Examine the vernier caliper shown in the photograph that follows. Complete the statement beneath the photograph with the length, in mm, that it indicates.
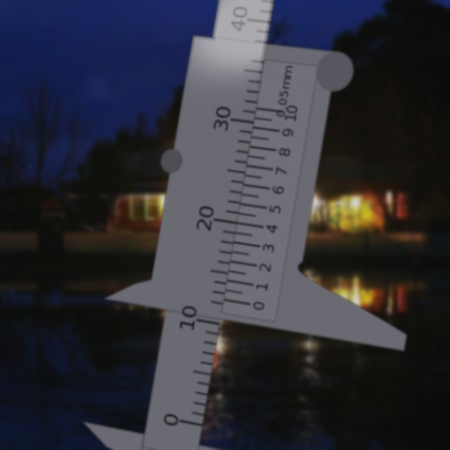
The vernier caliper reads 12.4 mm
